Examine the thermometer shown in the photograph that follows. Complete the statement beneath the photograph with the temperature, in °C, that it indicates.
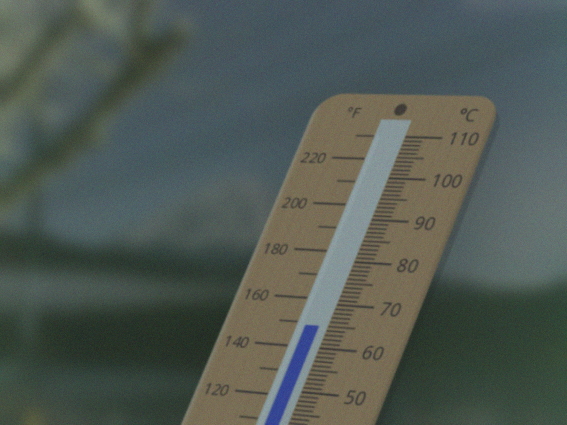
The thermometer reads 65 °C
